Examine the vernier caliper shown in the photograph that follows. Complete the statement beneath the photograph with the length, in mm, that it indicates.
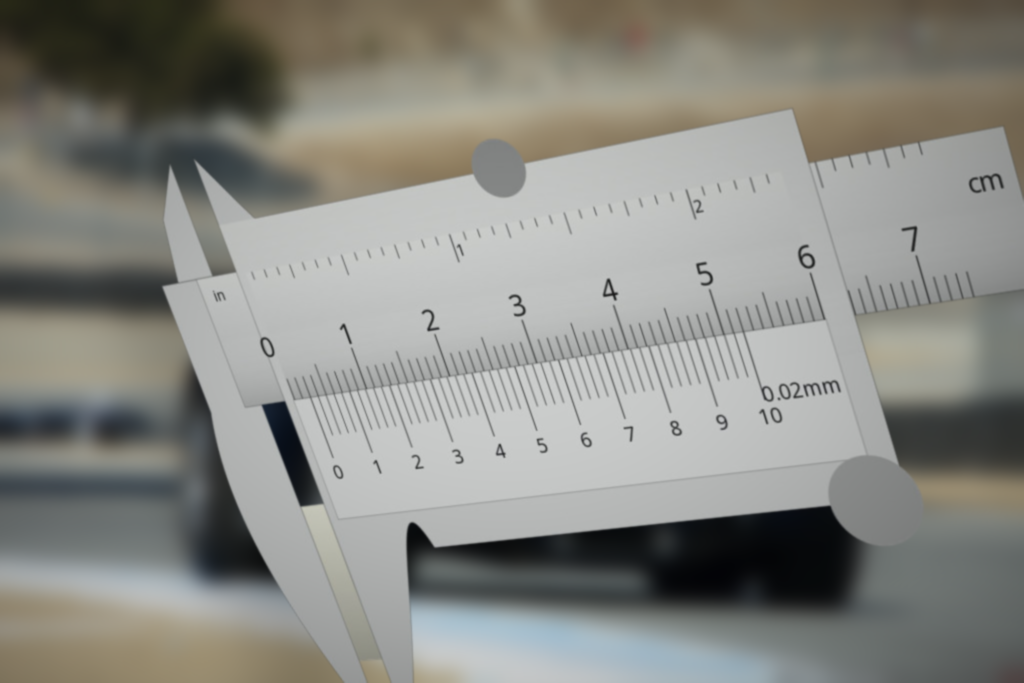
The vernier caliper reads 3.0 mm
